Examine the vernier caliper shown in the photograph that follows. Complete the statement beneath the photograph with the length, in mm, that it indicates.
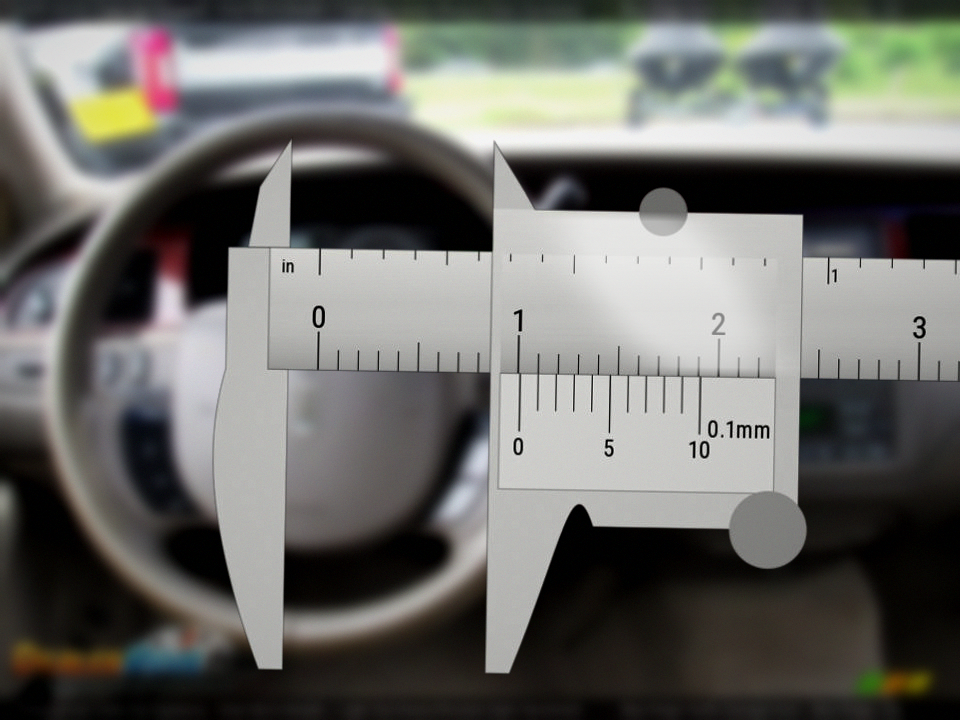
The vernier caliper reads 10.1 mm
